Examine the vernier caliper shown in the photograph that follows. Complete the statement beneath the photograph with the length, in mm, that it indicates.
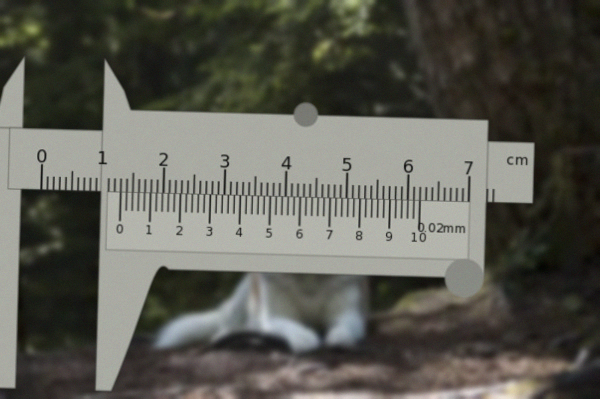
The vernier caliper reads 13.0 mm
